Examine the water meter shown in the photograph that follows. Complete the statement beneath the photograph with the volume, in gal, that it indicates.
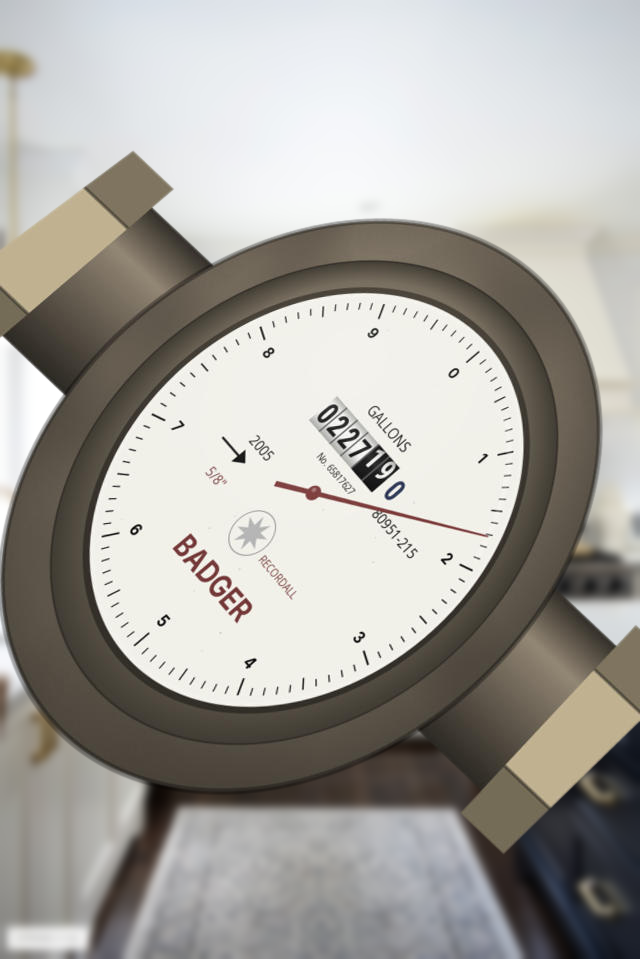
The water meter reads 227191.7 gal
